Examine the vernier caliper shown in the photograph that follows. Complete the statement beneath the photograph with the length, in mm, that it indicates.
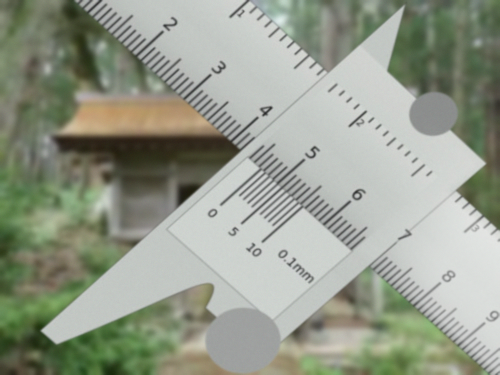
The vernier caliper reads 46.5 mm
